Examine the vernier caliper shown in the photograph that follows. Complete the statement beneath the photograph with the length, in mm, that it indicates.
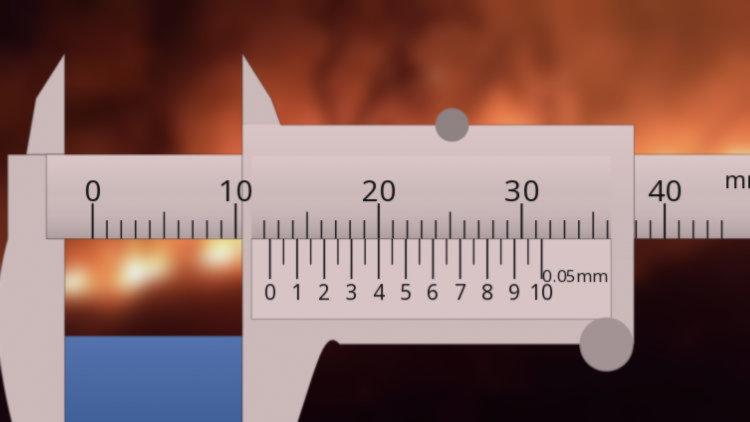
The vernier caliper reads 12.4 mm
